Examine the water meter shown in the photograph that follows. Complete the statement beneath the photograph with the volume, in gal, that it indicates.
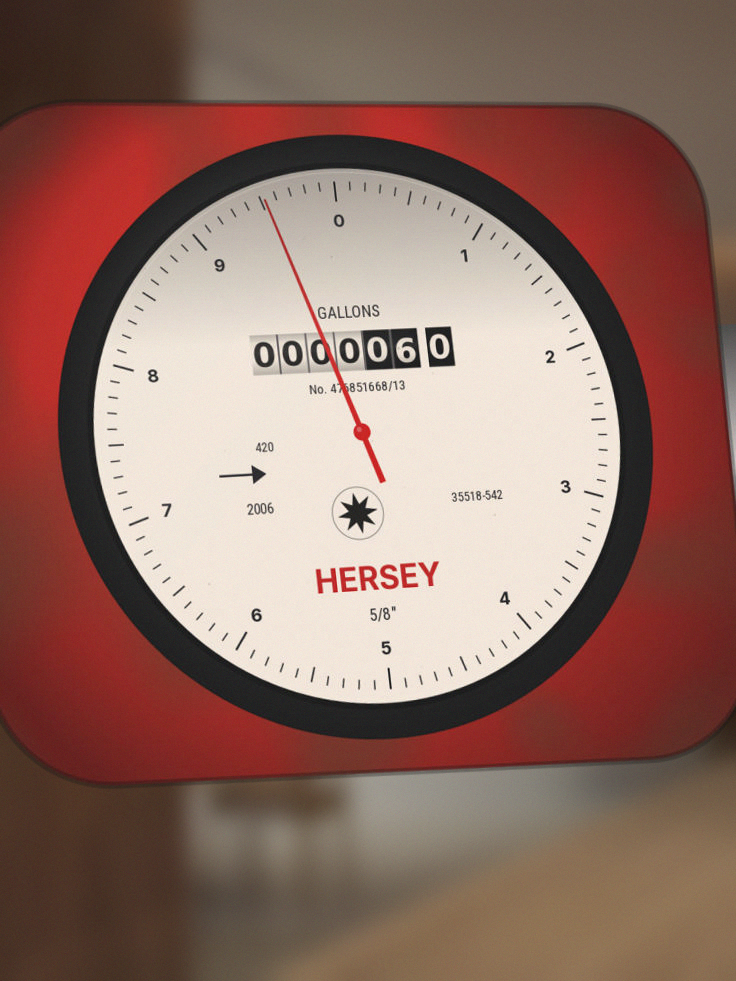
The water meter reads 59.5 gal
